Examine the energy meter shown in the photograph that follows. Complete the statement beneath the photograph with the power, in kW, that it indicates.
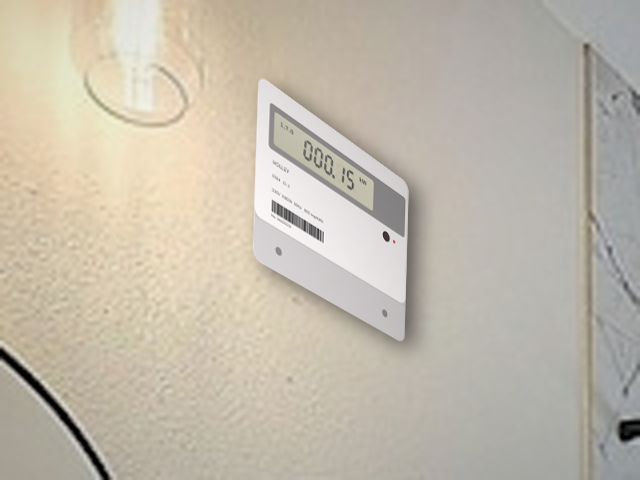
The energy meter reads 0.15 kW
